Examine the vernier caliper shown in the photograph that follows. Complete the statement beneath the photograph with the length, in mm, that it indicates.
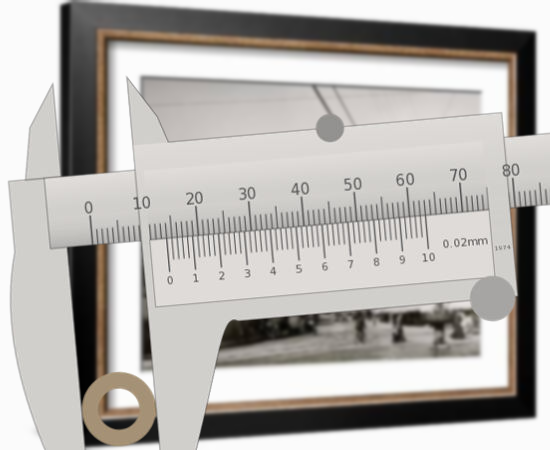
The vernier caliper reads 14.0 mm
